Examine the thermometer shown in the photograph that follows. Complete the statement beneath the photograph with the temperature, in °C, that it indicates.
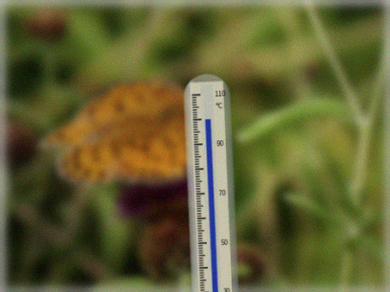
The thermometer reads 100 °C
